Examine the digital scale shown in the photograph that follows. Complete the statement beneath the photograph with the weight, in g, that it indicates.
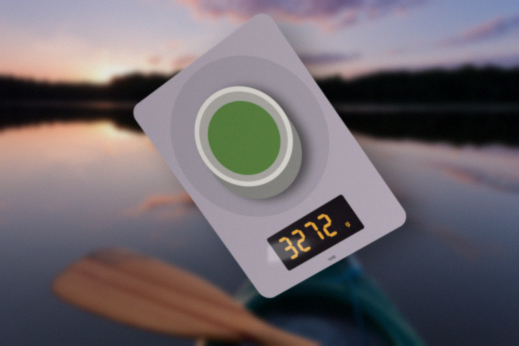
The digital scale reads 3272 g
